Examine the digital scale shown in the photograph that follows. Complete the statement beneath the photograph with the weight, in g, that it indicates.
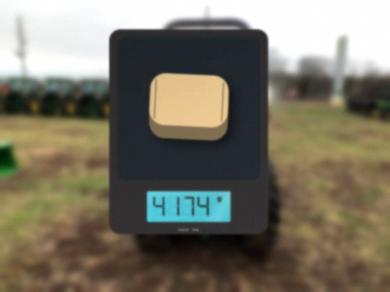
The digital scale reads 4174 g
